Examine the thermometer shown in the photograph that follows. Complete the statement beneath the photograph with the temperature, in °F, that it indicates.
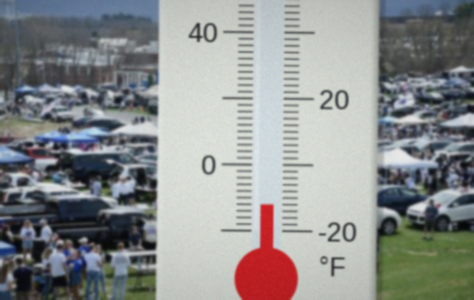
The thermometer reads -12 °F
